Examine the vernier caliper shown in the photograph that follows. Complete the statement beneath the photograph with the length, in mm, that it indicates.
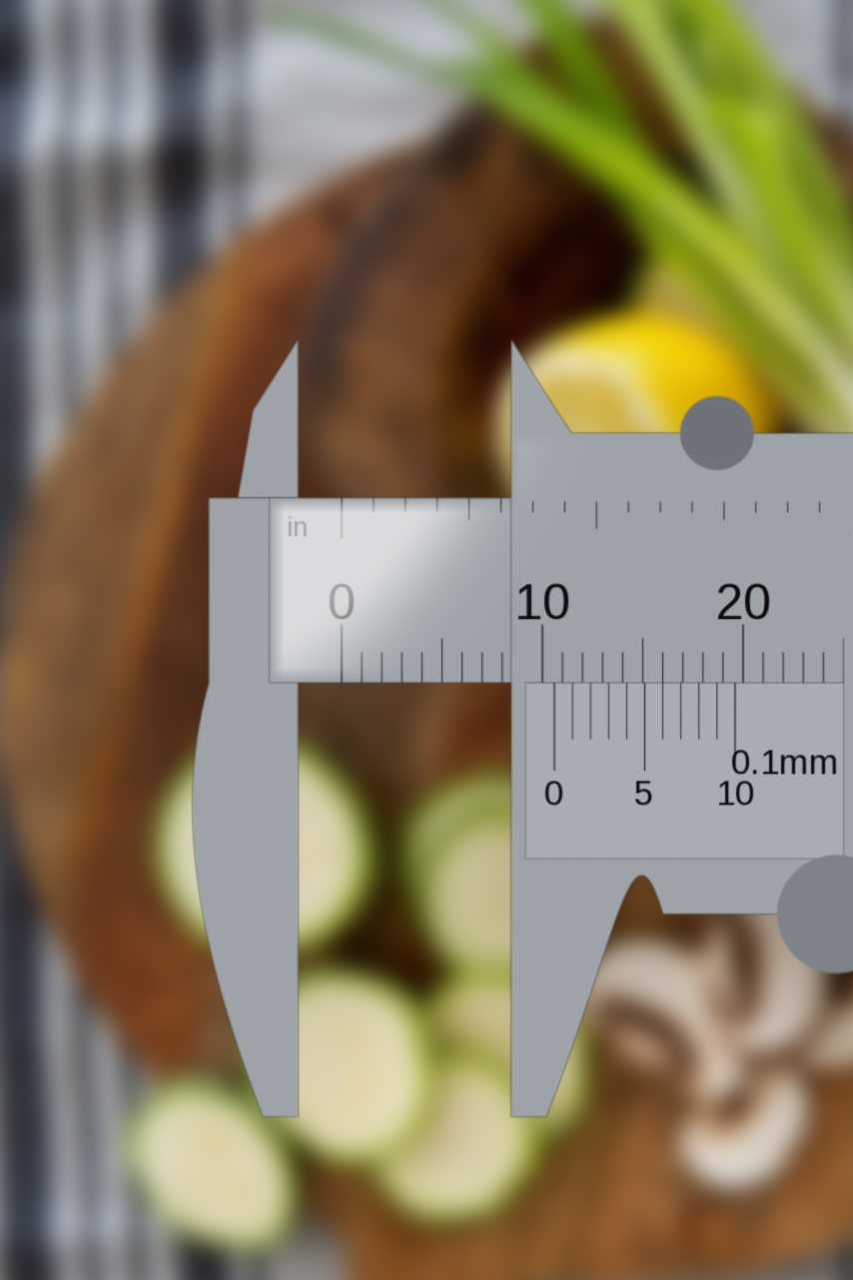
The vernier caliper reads 10.6 mm
